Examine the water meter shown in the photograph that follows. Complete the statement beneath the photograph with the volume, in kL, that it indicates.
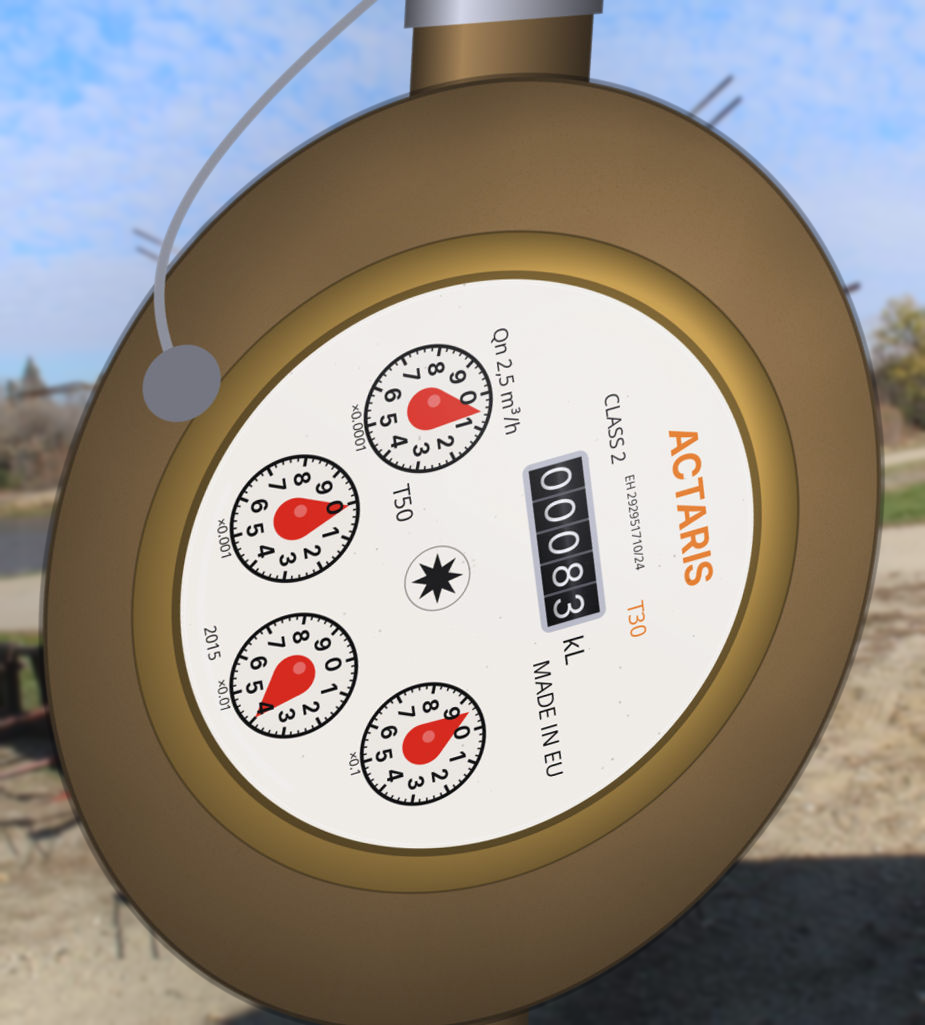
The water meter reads 82.9400 kL
